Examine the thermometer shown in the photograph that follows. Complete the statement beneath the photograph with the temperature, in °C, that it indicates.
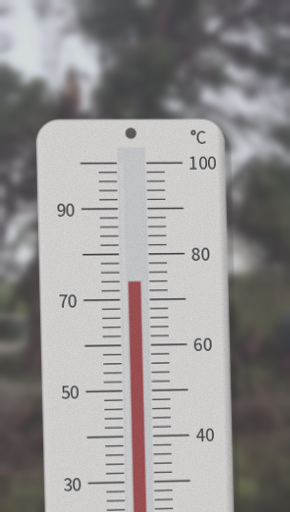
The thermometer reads 74 °C
